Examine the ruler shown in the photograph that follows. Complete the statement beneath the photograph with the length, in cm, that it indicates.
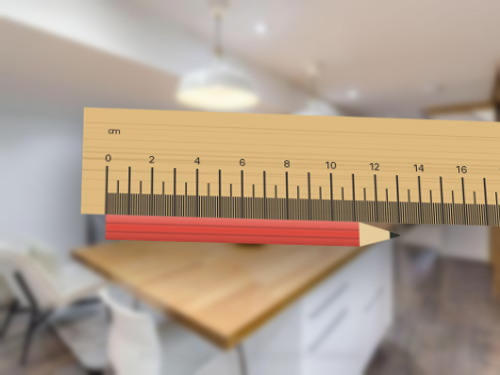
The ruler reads 13 cm
